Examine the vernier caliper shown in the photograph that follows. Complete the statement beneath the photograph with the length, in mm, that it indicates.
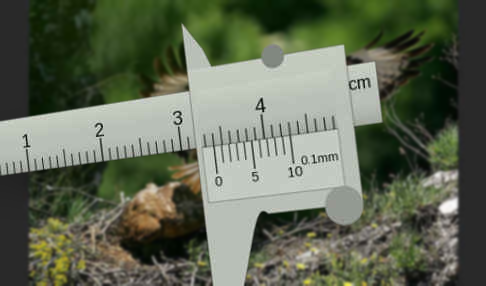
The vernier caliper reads 34.0 mm
